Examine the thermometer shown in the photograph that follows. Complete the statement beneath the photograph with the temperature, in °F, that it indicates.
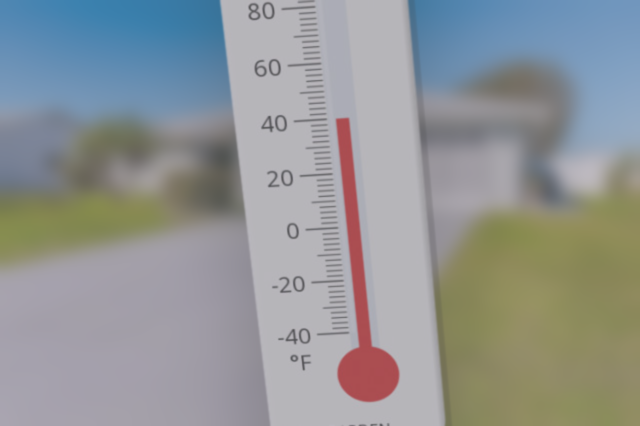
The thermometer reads 40 °F
